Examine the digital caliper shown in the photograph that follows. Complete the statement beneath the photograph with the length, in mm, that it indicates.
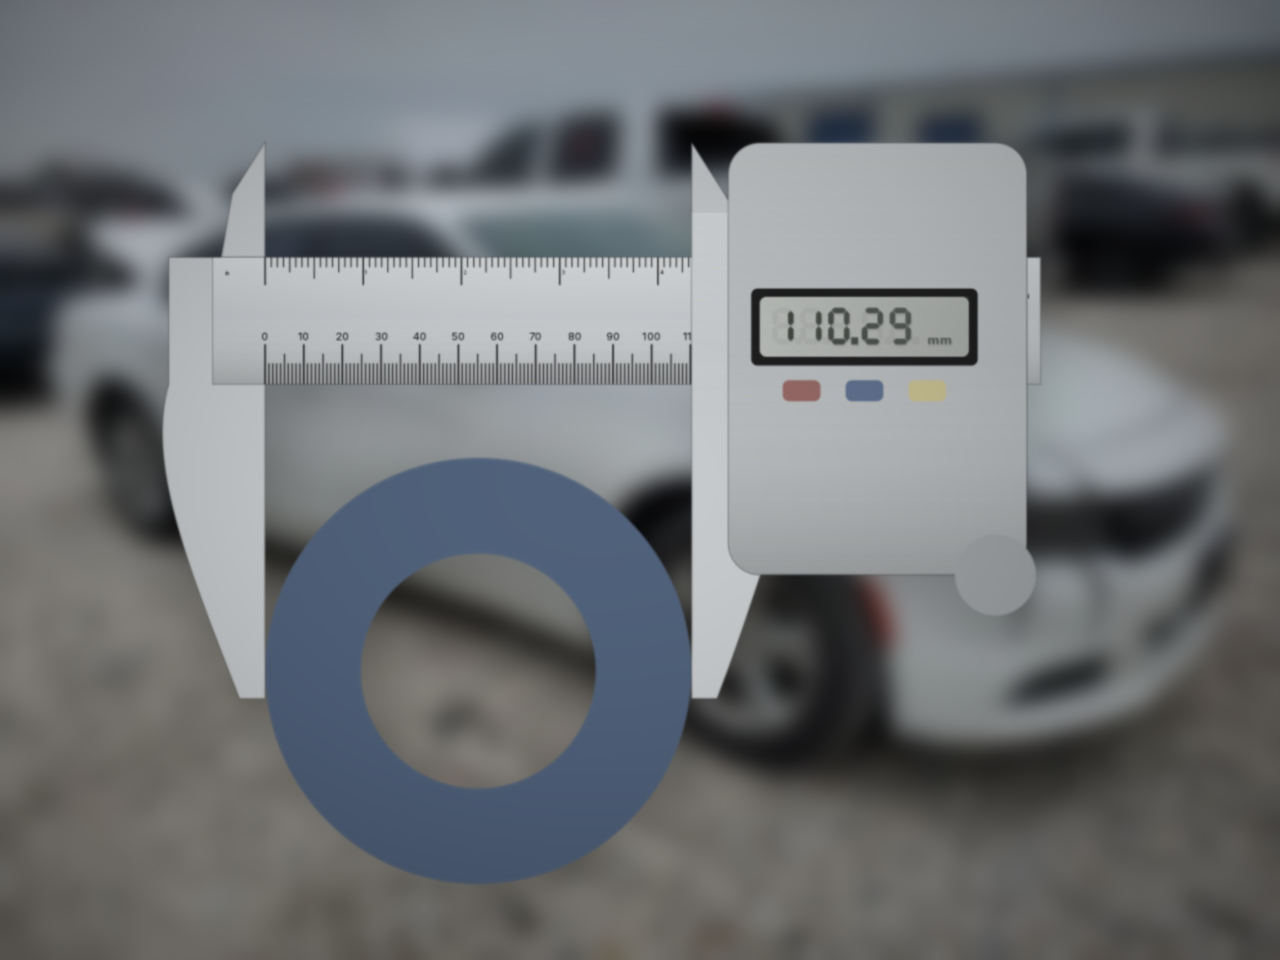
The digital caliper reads 110.29 mm
